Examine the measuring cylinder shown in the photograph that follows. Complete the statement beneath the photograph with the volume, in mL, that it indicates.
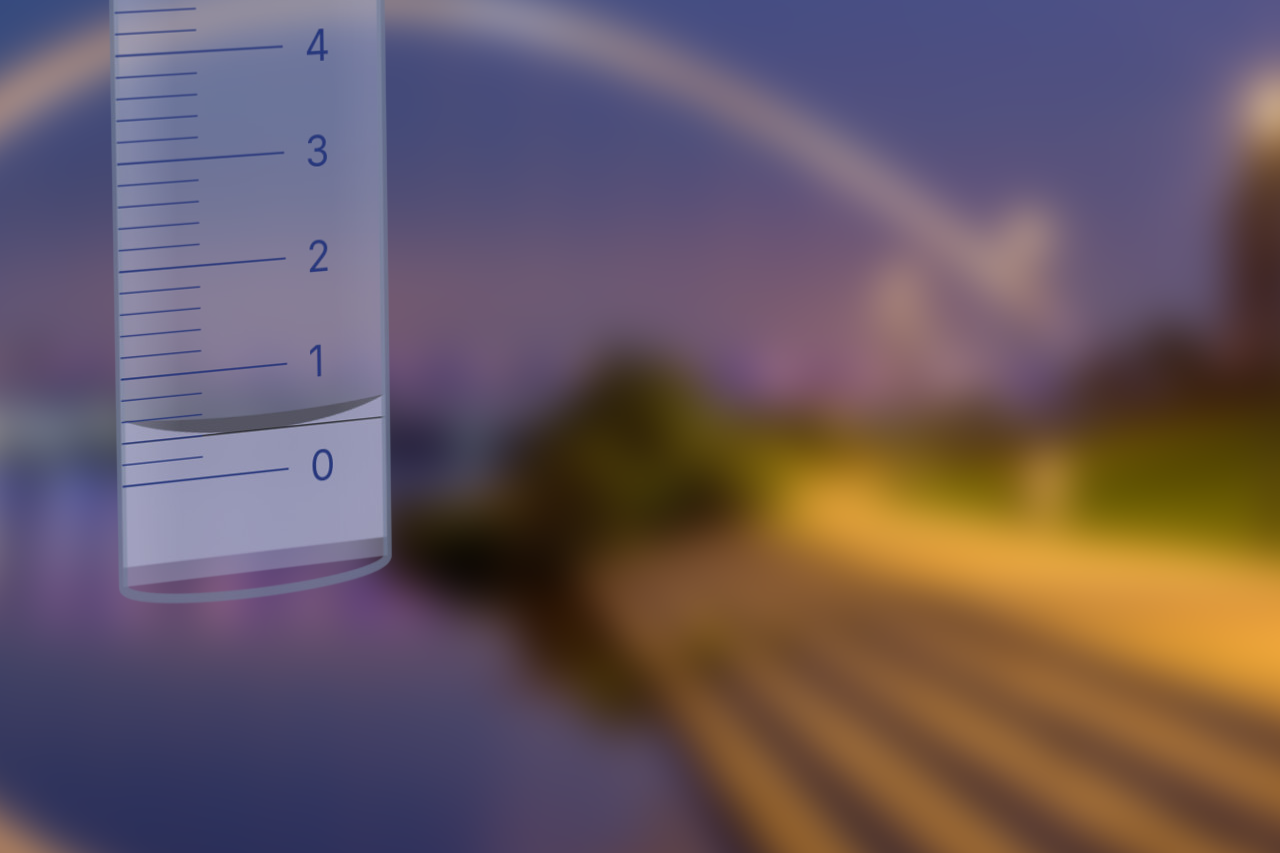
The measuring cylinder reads 0.4 mL
